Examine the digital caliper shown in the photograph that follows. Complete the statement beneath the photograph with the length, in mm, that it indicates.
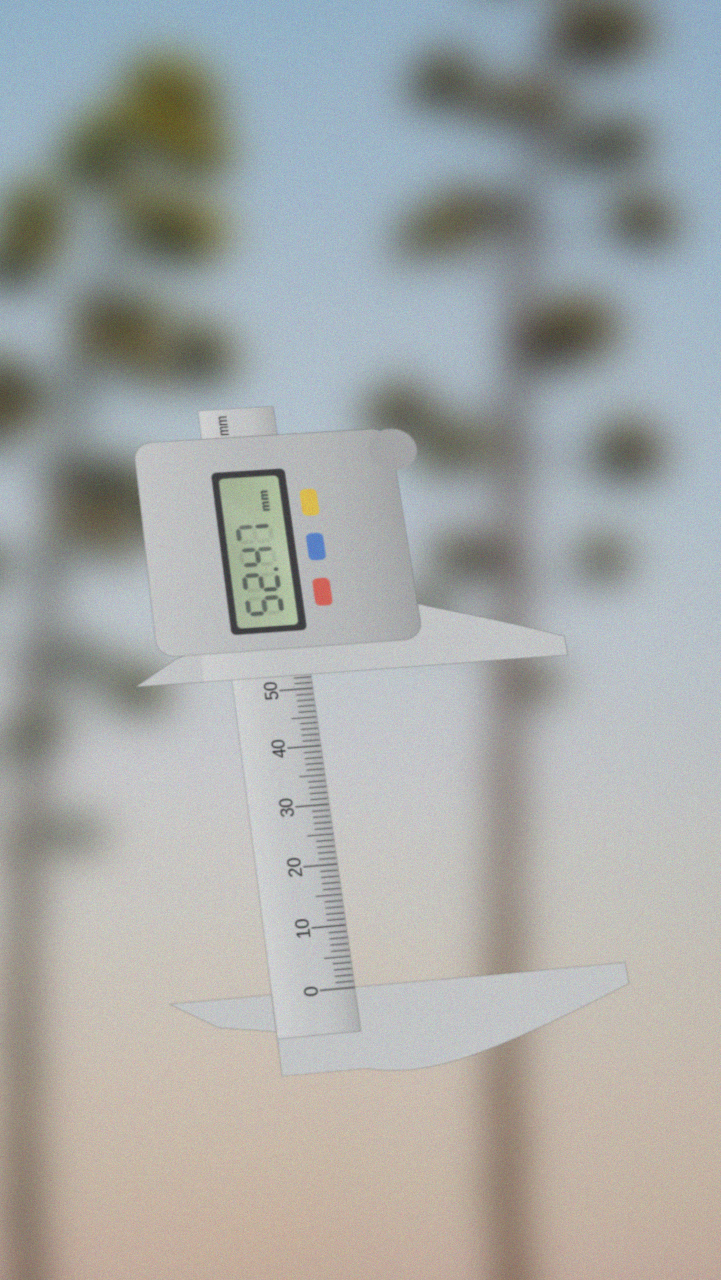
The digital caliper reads 52.47 mm
